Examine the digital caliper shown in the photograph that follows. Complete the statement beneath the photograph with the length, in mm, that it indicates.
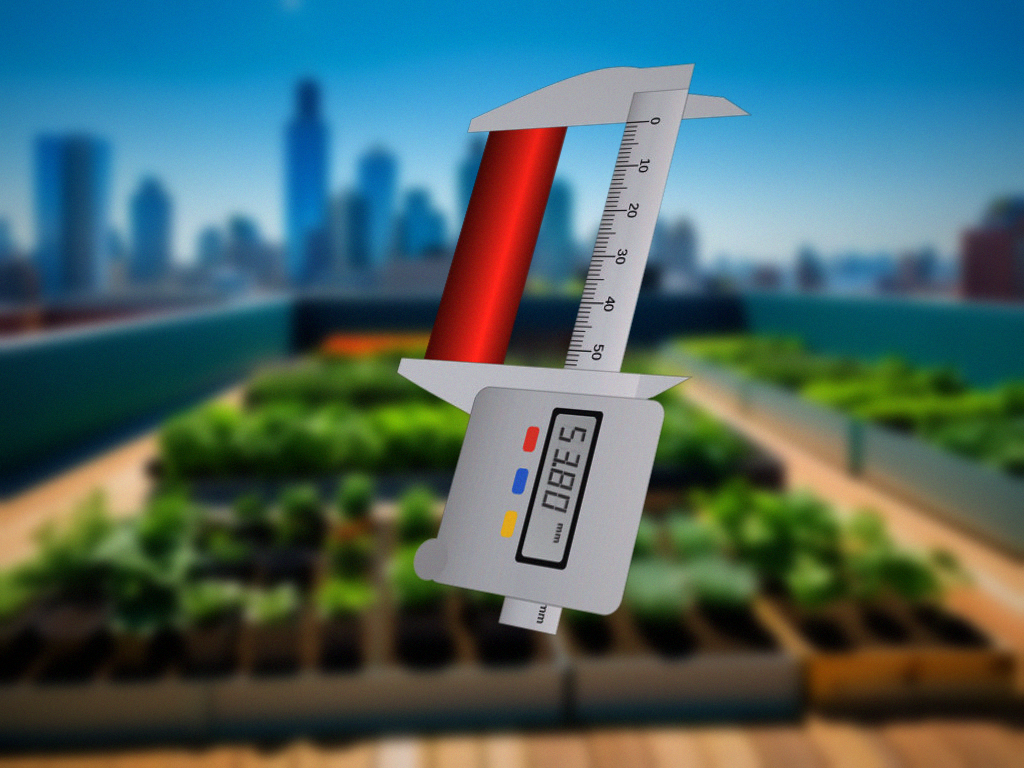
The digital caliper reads 53.80 mm
